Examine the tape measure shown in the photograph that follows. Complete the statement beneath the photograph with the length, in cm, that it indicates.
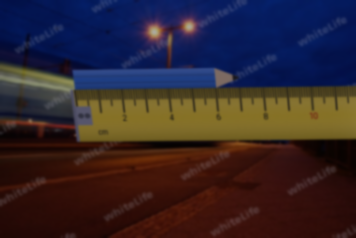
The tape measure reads 7 cm
